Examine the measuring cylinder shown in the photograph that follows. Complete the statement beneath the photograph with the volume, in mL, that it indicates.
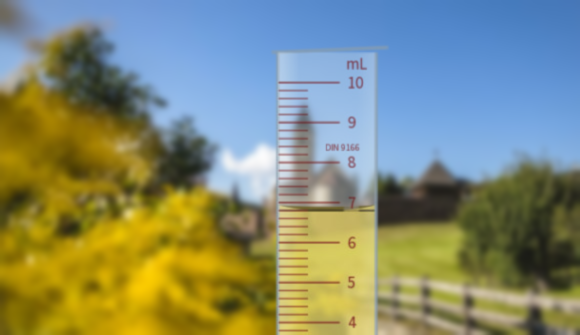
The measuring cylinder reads 6.8 mL
